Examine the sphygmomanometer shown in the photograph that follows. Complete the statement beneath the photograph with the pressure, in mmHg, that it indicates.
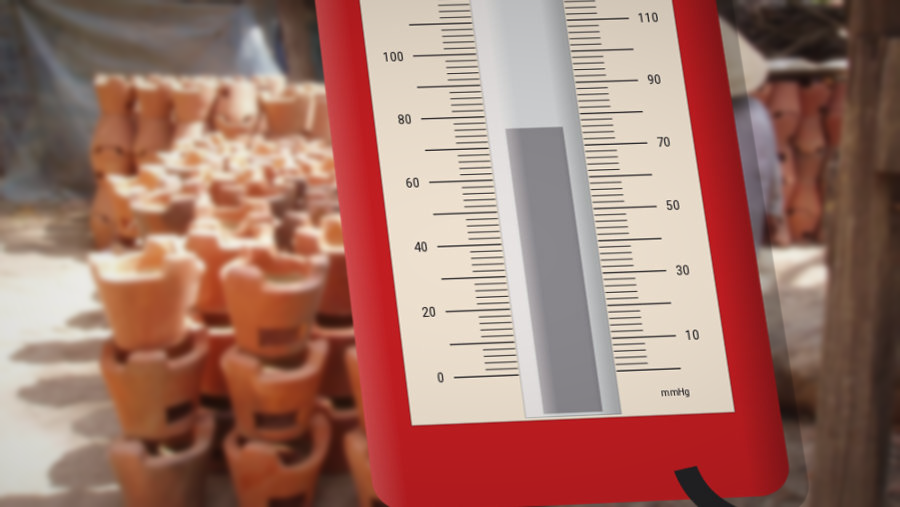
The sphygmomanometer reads 76 mmHg
